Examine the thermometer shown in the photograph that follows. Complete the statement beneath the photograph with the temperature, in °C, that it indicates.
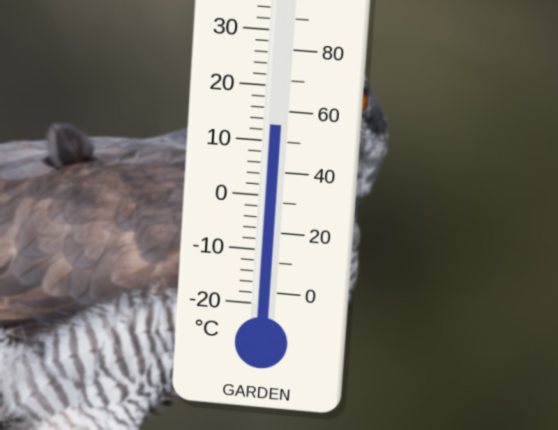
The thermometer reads 13 °C
